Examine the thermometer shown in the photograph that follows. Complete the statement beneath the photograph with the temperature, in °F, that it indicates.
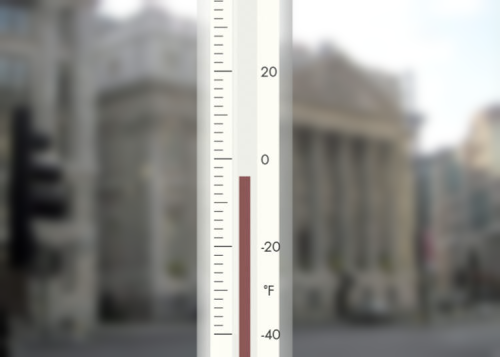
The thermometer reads -4 °F
